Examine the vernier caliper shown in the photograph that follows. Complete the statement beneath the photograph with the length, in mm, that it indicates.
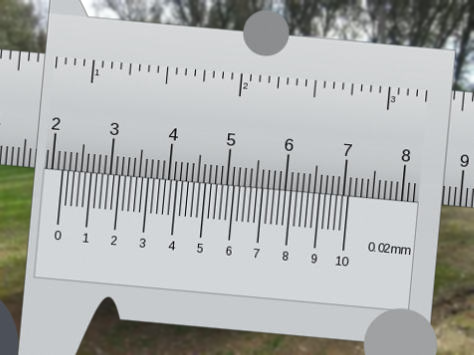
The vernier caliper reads 21.8 mm
